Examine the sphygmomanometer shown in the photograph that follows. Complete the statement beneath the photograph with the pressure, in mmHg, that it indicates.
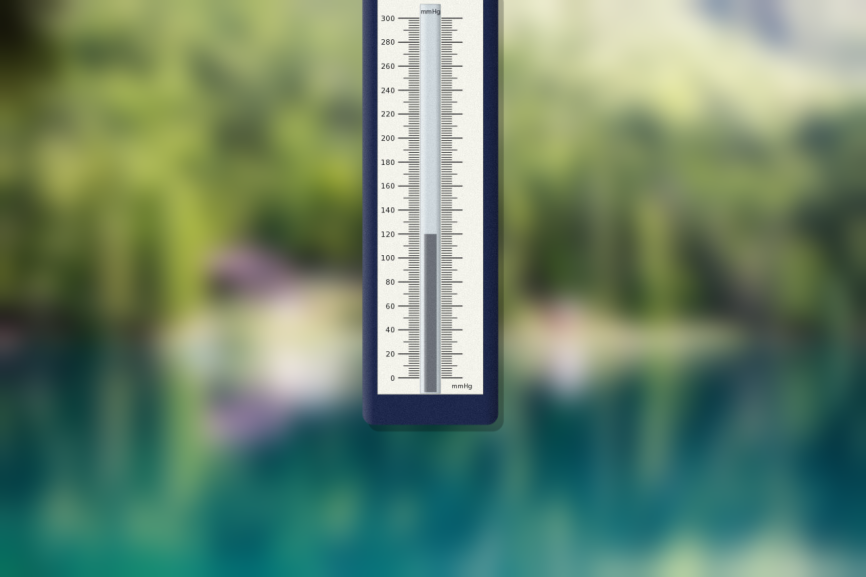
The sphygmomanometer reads 120 mmHg
